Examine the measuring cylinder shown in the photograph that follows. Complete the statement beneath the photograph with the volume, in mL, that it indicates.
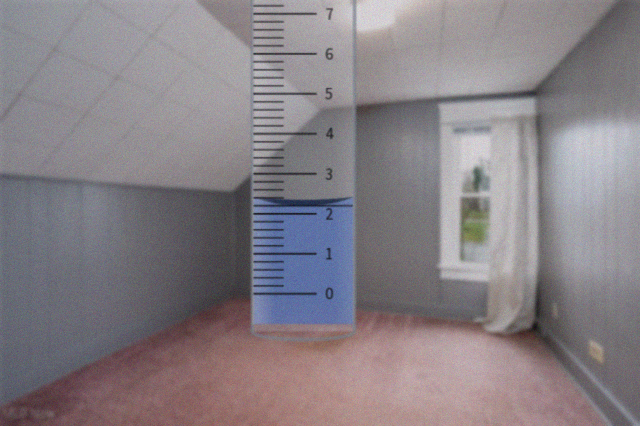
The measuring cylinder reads 2.2 mL
